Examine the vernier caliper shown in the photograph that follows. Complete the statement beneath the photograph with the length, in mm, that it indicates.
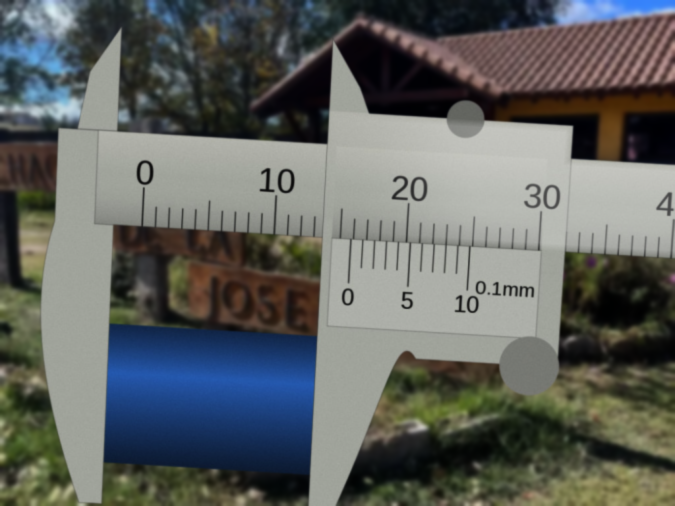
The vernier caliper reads 15.8 mm
